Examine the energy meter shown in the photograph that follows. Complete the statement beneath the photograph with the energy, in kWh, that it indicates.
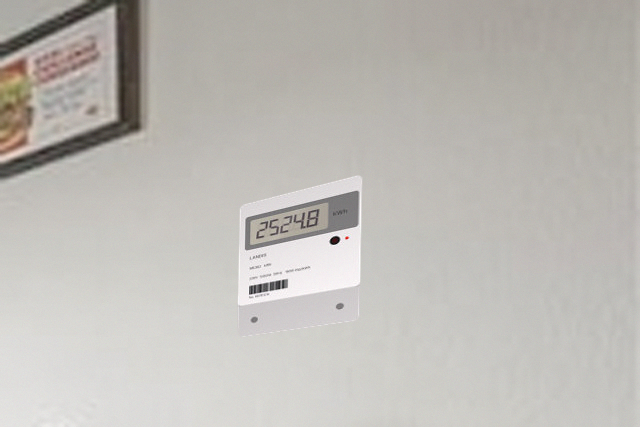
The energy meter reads 2524.8 kWh
